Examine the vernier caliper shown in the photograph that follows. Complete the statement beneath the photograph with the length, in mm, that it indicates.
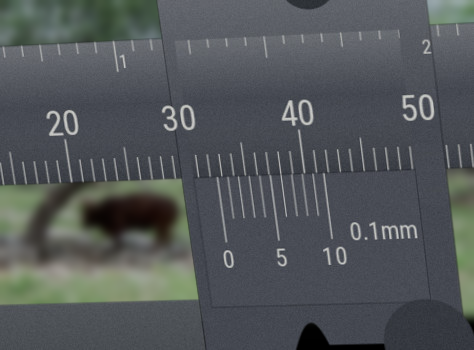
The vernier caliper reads 32.6 mm
